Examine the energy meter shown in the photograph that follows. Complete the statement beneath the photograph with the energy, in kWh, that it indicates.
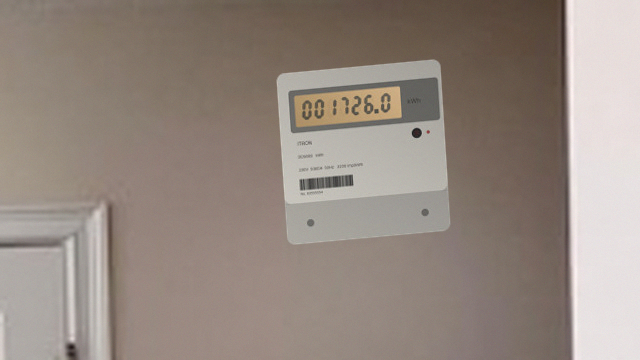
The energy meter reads 1726.0 kWh
